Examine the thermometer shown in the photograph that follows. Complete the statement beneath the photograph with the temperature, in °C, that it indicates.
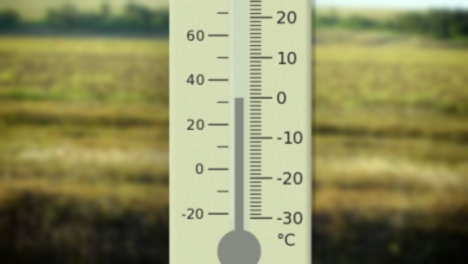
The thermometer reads 0 °C
